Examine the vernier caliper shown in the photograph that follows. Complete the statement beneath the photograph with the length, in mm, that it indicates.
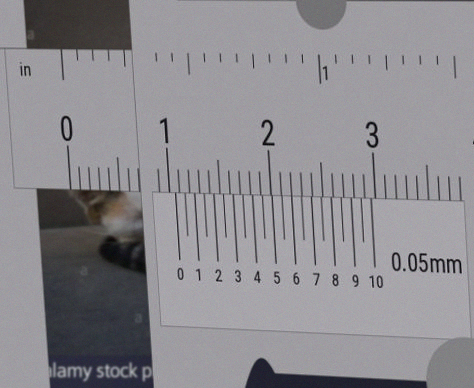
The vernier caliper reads 10.6 mm
